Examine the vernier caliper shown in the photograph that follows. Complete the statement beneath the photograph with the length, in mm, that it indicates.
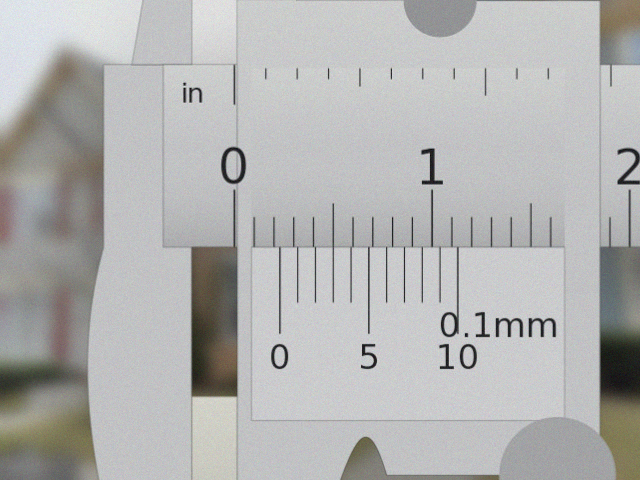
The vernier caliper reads 2.3 mm
